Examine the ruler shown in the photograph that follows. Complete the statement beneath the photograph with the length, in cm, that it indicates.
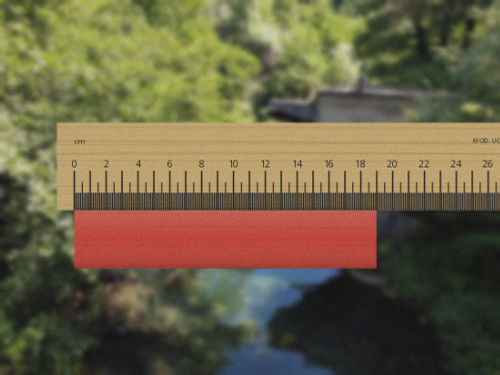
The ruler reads 19 cm
